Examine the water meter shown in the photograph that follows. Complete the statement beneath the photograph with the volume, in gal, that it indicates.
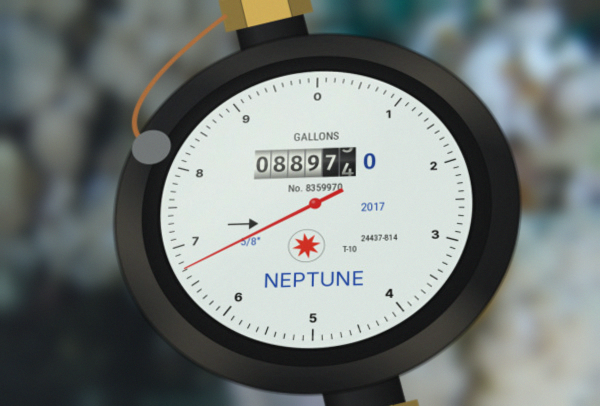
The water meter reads 889736.7 gal
